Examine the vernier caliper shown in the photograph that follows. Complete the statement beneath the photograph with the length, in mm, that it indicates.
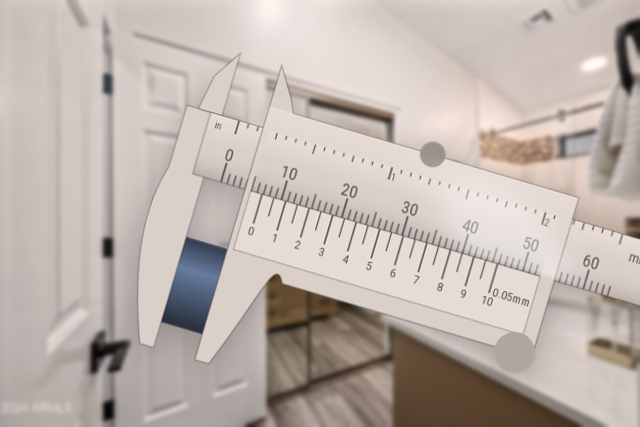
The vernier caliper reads 6.8 mm
